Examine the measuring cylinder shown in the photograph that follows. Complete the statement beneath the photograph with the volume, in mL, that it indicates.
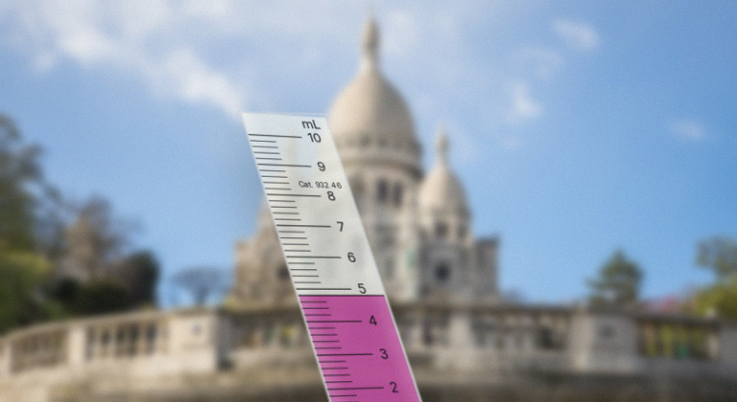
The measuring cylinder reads 4.8 mL
